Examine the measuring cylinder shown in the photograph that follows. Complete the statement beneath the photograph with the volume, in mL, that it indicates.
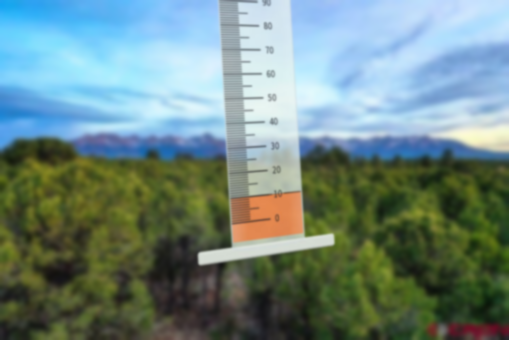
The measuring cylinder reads 10 mL
